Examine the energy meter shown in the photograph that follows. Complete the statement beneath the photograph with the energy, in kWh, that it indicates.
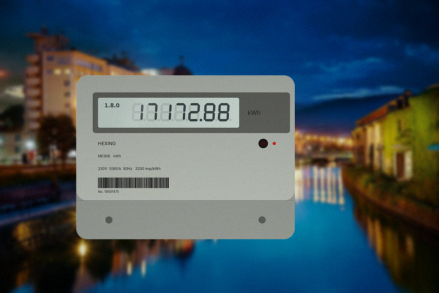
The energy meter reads 17172.88 kWh
